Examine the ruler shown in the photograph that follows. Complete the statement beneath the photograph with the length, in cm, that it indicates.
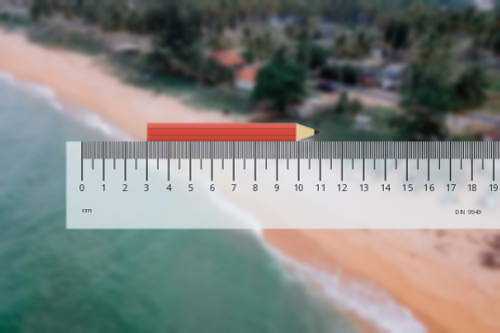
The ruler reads 8 cm
